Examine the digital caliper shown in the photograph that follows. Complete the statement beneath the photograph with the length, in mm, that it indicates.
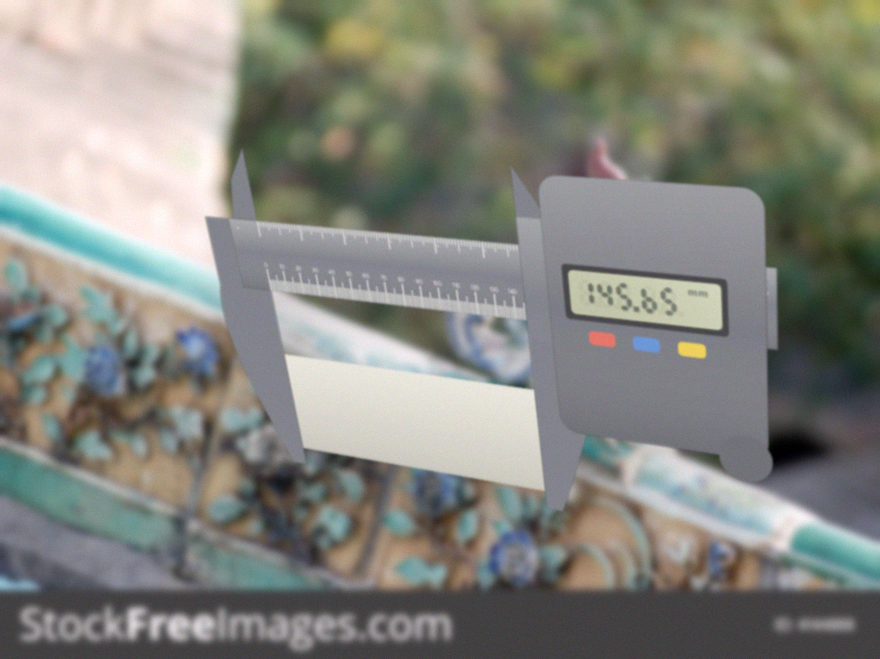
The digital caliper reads 145.65 mm
